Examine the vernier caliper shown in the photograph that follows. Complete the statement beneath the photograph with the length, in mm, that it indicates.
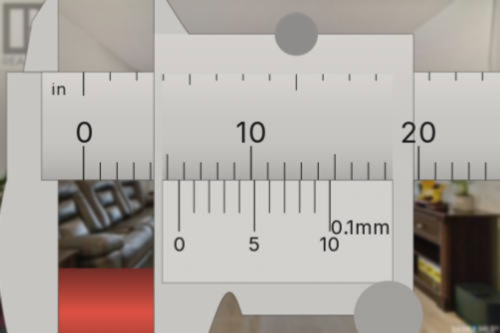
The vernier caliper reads 5.7 mm
